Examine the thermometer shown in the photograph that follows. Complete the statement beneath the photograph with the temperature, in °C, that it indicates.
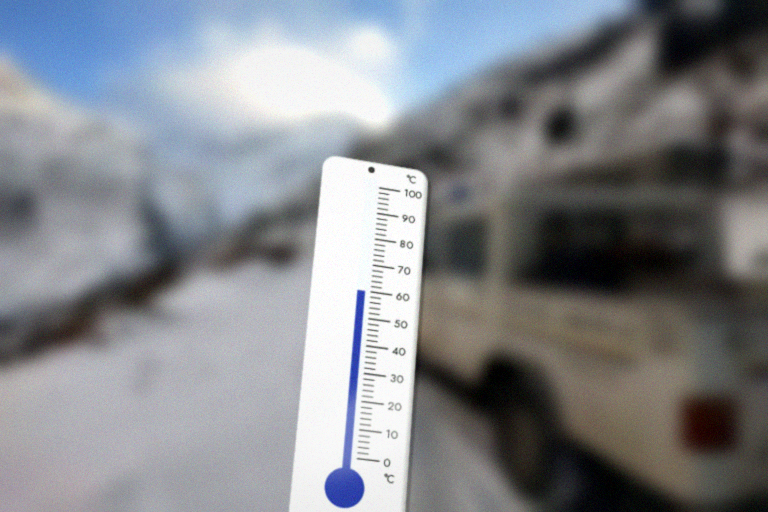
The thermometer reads 60 °C
